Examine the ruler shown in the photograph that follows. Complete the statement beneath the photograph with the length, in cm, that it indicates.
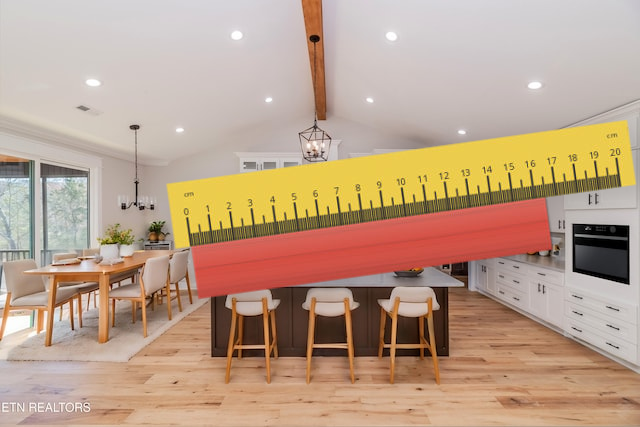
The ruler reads 16.5 cm
